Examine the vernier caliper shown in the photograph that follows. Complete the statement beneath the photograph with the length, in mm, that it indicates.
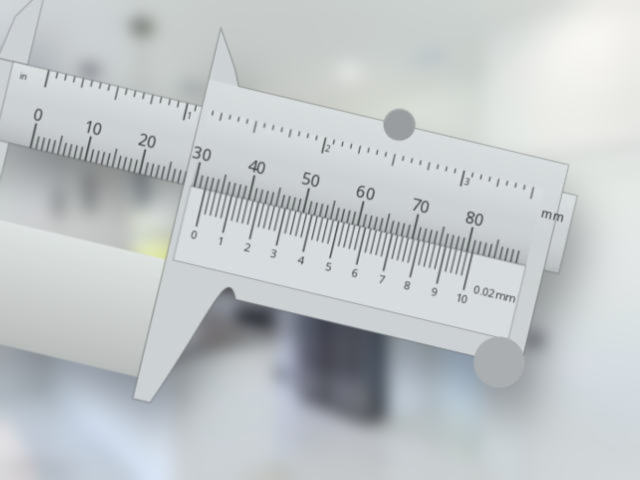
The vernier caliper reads 32.0 mm
